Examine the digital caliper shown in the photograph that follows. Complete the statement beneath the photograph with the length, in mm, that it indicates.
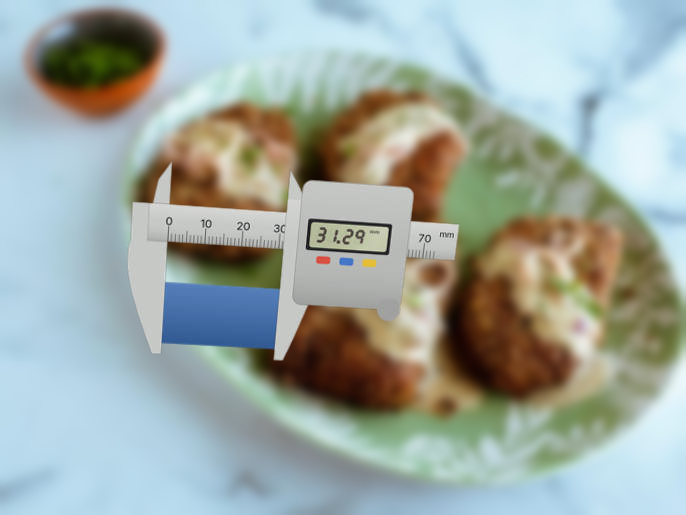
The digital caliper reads 31.29 mm
